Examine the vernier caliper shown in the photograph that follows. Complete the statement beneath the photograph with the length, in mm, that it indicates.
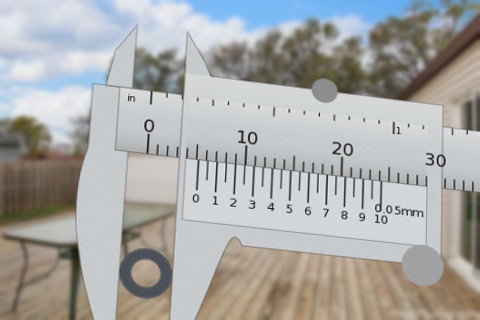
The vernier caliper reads 5.2 mm
